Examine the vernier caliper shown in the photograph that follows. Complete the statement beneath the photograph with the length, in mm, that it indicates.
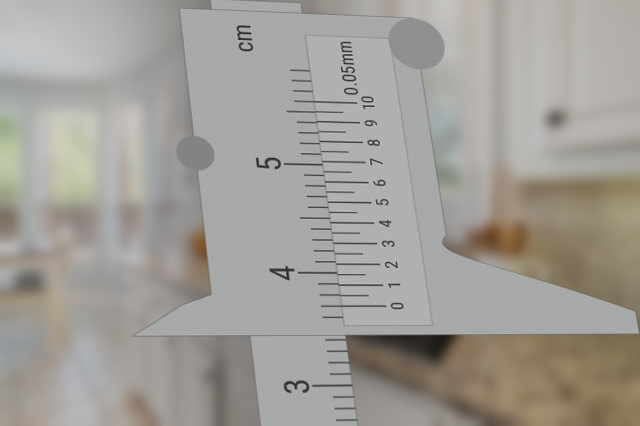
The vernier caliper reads 37.0 mm
